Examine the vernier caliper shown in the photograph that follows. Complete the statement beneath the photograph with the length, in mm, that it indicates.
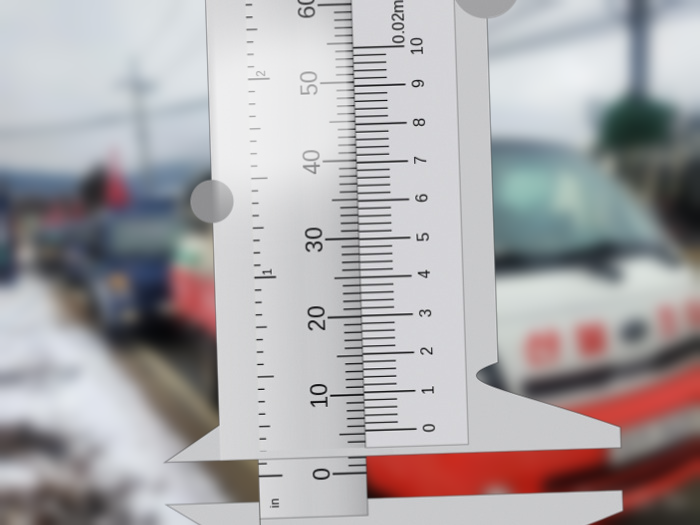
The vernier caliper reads 5.4 mm
